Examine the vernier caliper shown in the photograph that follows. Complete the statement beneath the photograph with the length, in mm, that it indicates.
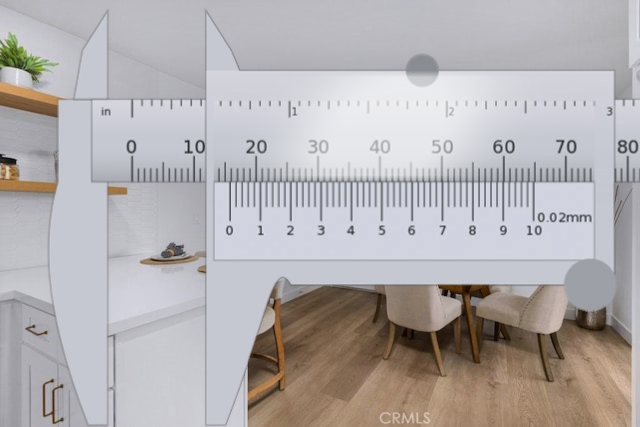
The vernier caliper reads 15.8 mm
